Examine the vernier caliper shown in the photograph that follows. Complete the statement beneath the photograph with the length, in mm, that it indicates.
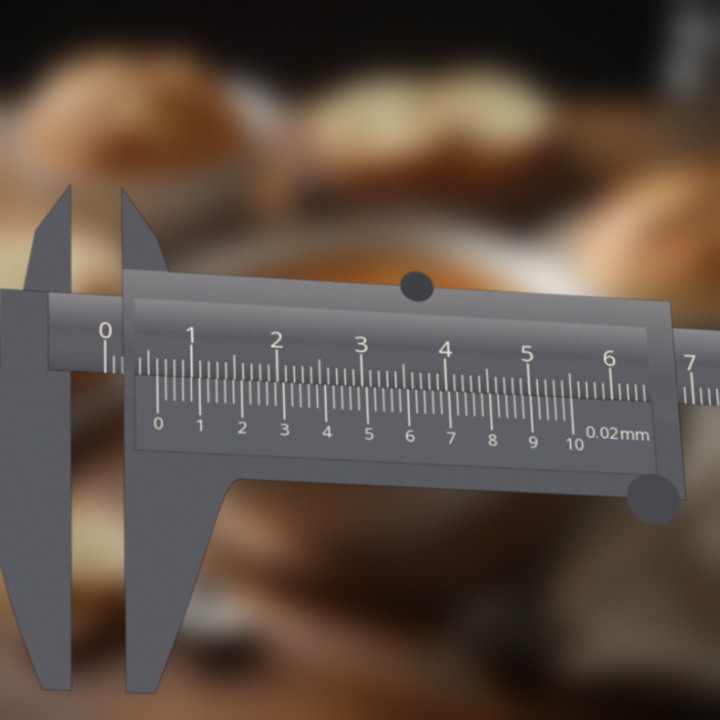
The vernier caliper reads 6.0 mm
